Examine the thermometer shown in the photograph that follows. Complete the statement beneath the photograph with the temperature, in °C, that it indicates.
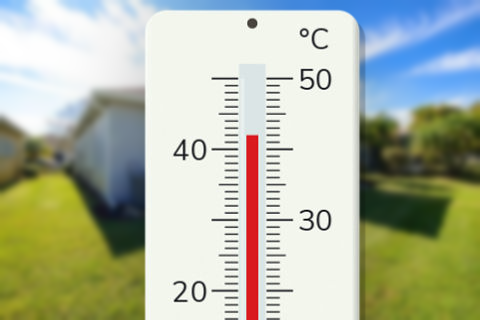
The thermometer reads 42 °C
